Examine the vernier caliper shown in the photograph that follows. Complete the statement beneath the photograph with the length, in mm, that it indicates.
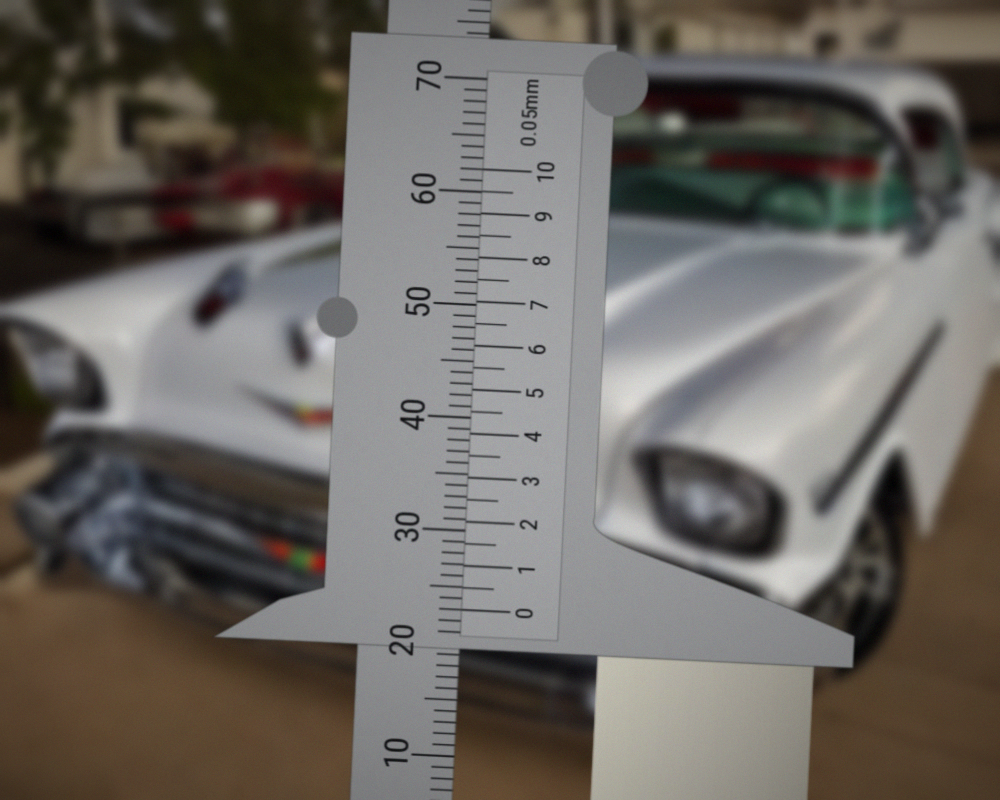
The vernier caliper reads 23.0 mm
